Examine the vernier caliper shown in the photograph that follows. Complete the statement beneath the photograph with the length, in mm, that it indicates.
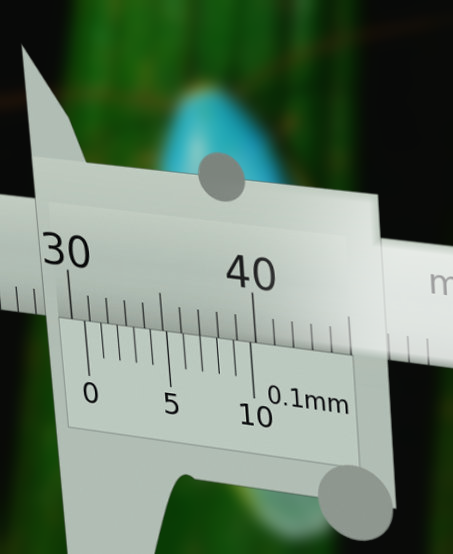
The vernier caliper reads 30.7 mm
